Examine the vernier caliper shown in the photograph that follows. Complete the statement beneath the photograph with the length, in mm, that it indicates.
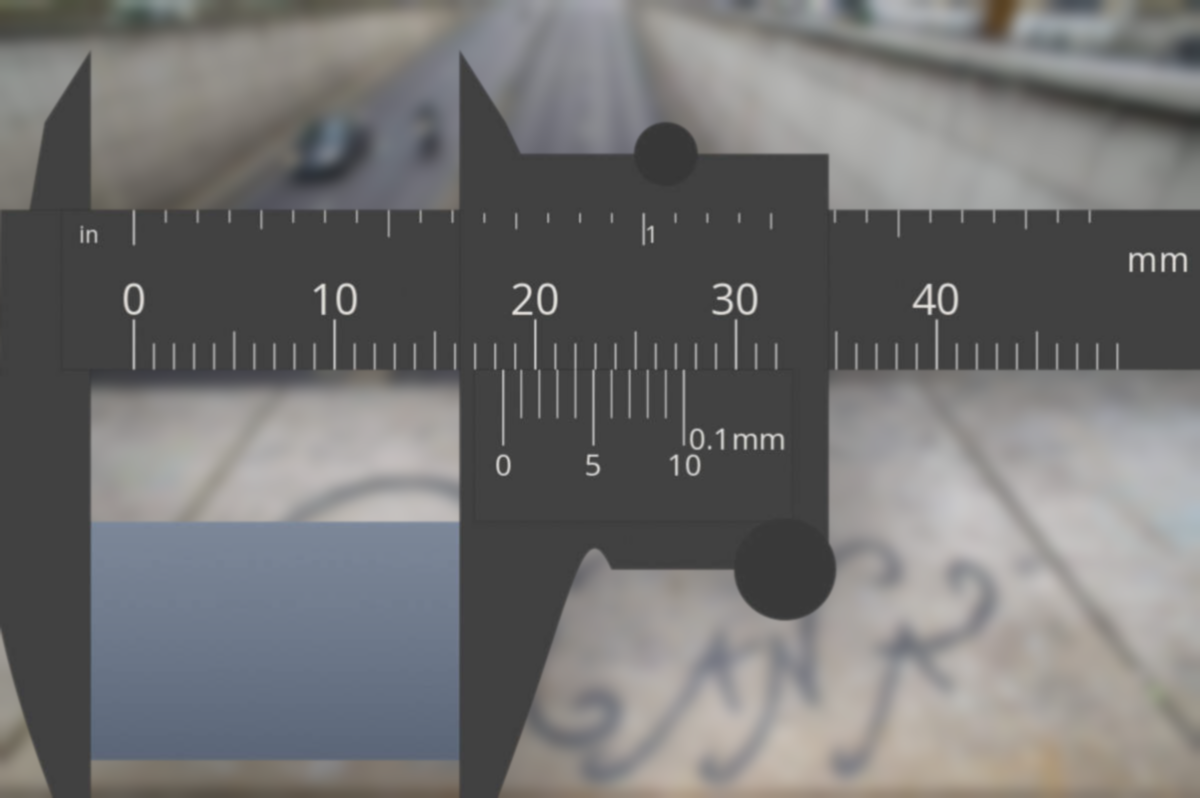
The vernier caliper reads 18.4 mm
